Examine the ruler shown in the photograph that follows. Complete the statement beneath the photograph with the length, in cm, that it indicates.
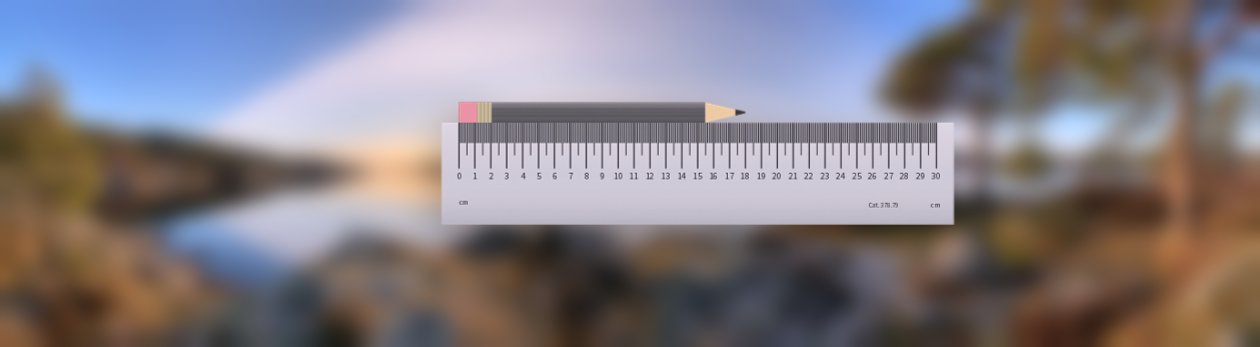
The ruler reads 18 cm
